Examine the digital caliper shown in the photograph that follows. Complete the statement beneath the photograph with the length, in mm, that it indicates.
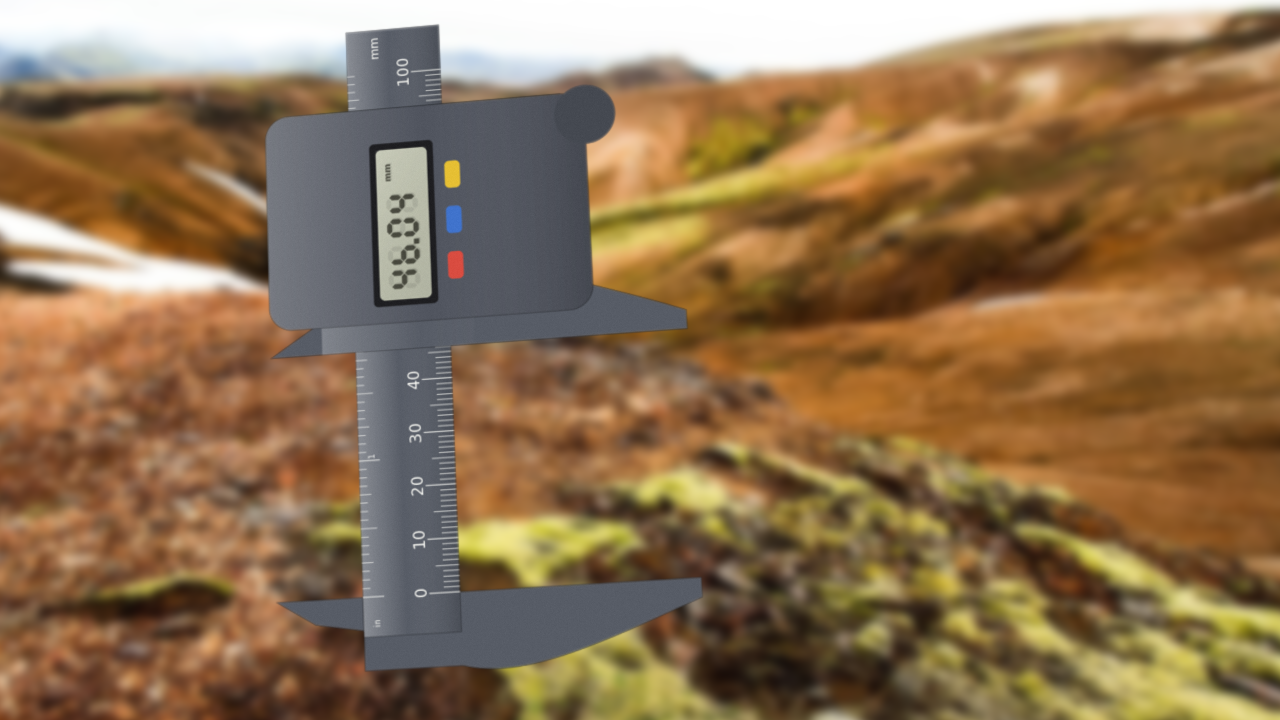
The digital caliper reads 46.04 mm
